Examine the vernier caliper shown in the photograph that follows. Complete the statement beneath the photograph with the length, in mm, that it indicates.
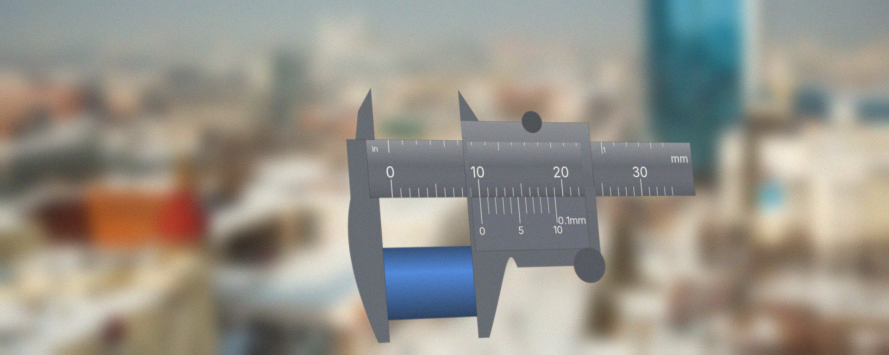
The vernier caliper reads 10.0 mm
